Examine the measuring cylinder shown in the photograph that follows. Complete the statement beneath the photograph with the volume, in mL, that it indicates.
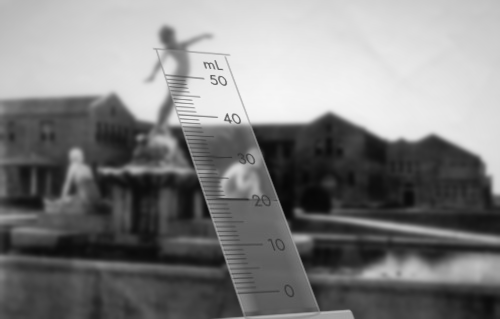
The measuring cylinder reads 20 mL
